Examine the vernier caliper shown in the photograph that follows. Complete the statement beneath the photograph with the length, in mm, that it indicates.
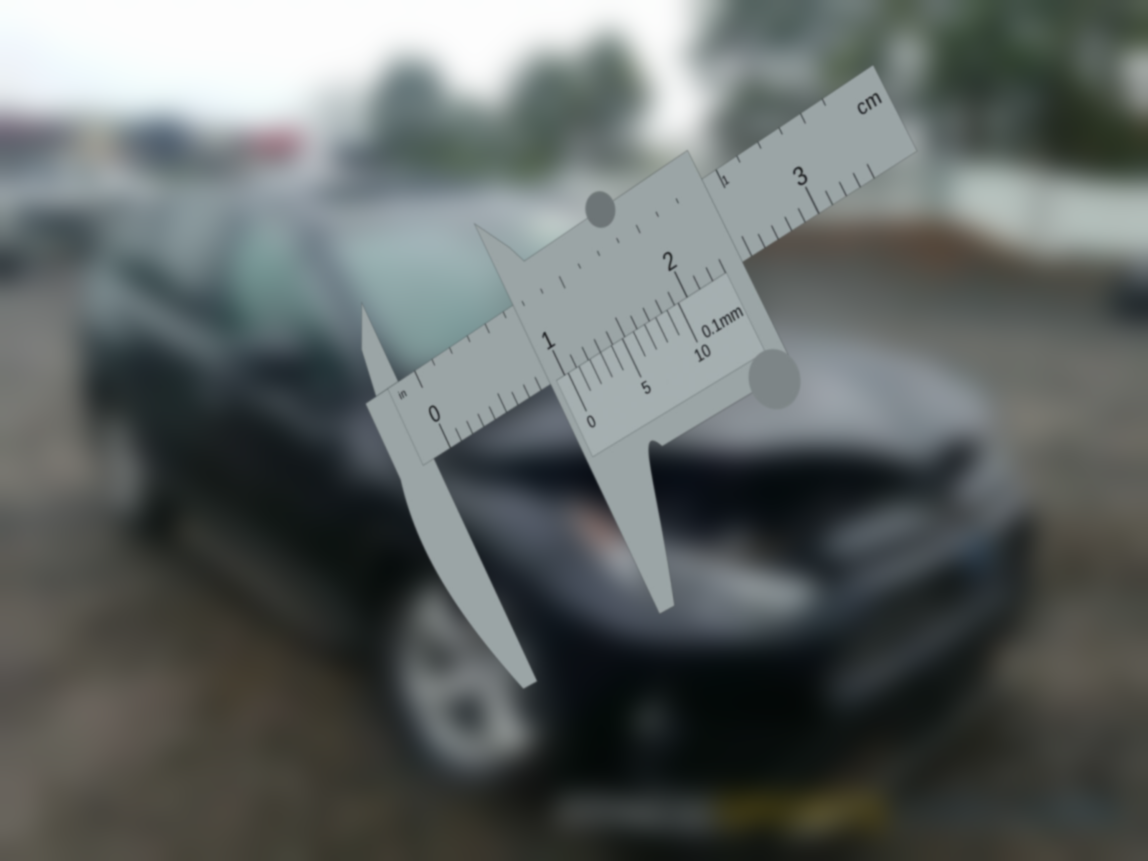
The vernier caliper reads 10.3 mm
